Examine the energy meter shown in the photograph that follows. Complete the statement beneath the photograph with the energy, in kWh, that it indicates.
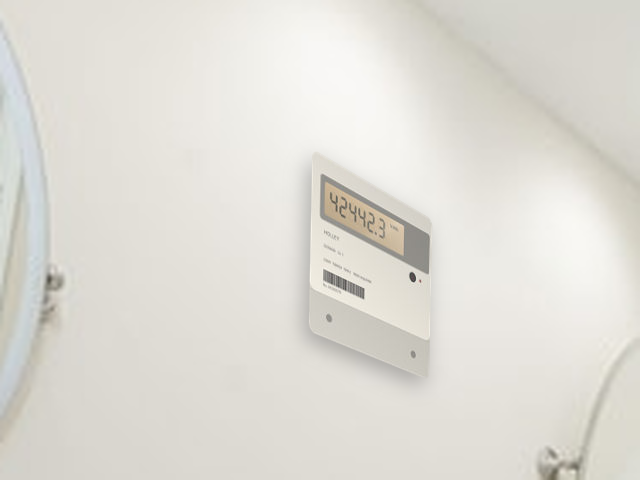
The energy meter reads 42442.3 kWh
